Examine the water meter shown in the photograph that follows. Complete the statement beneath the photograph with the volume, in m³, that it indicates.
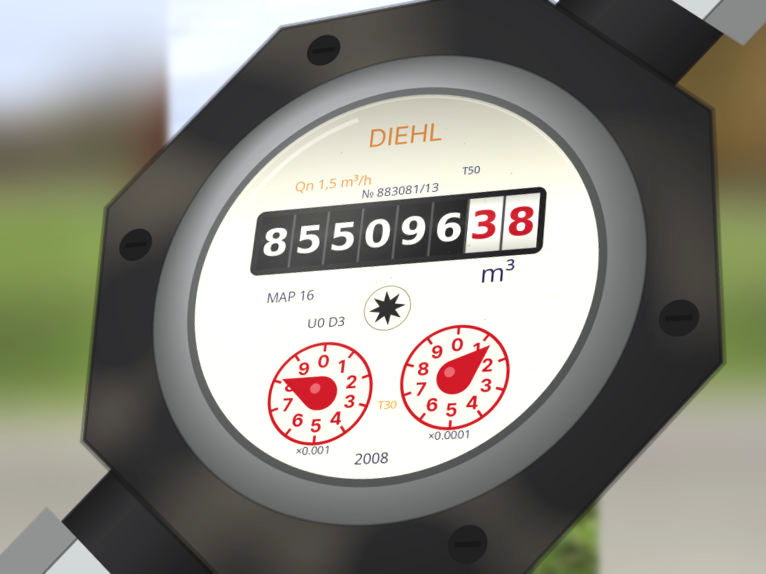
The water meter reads 855096.3881 m³
